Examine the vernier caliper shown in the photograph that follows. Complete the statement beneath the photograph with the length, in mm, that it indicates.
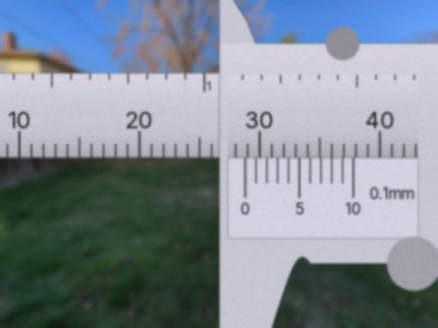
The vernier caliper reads 28.8 mm
